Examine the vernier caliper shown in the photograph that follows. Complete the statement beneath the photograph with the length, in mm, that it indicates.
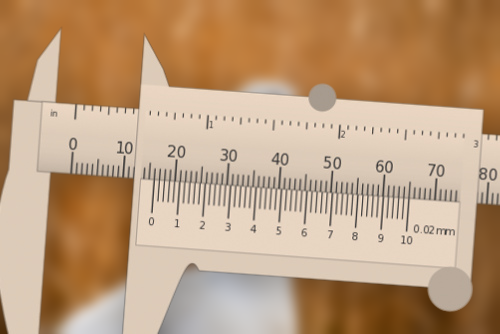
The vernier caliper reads 16.0 mm
